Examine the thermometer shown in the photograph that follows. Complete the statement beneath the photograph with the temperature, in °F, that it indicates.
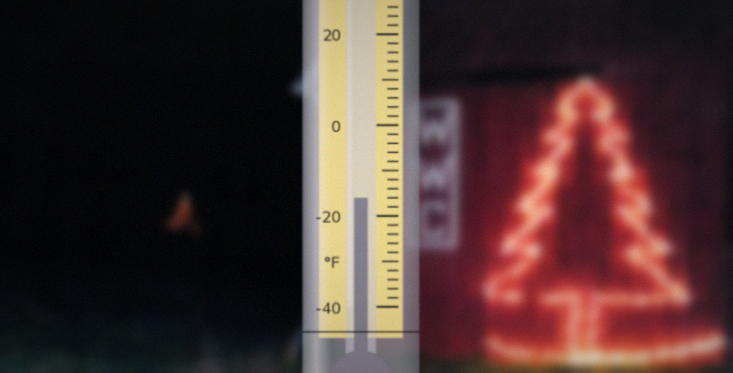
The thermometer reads -16 °F
